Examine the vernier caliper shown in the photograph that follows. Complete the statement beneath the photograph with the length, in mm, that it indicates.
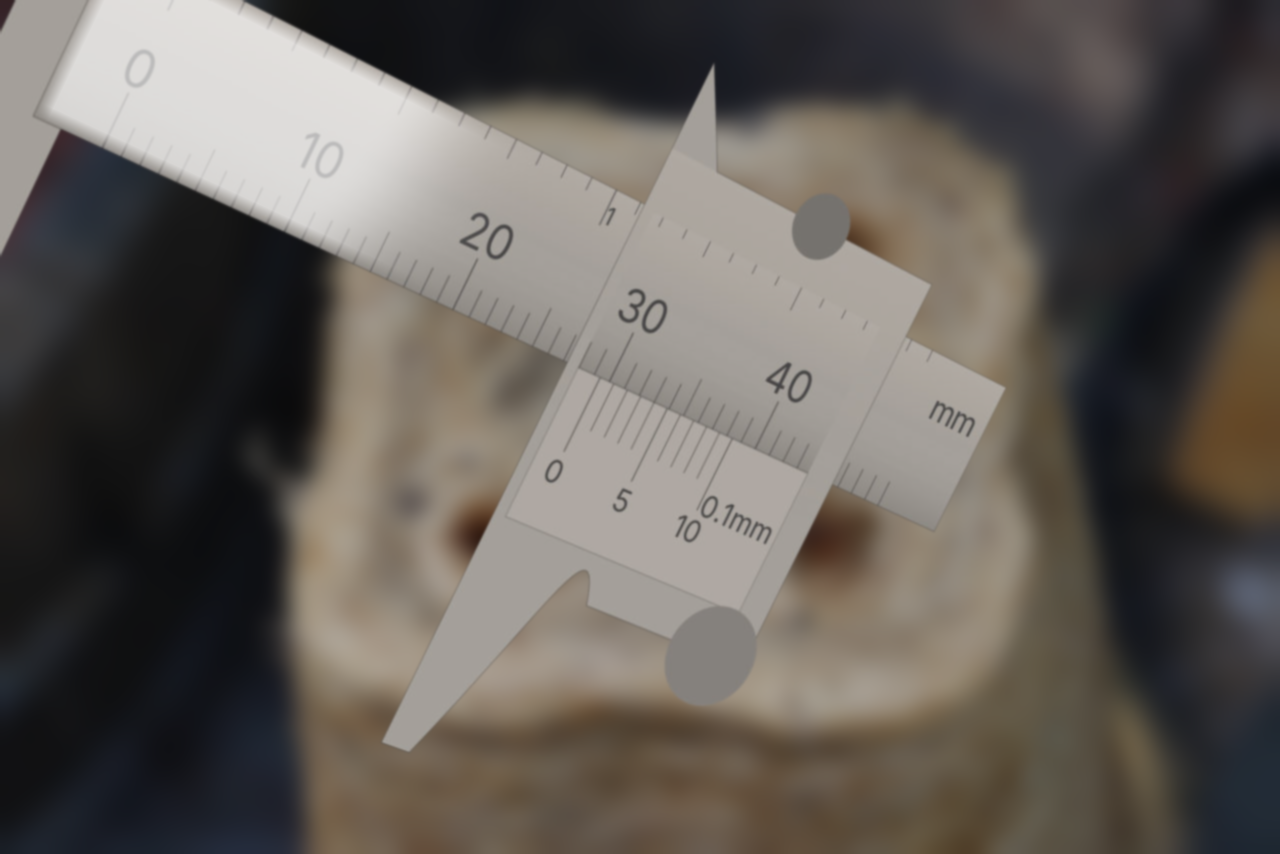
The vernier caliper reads 29.4 mm
